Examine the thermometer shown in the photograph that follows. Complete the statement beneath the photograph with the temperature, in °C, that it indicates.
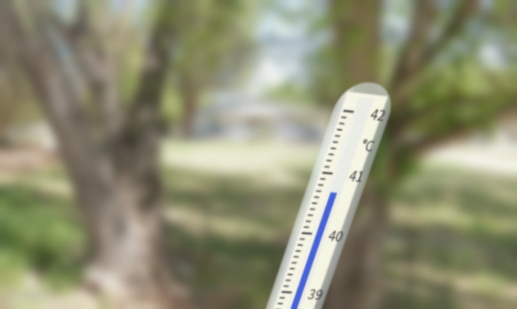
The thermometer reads 40.7 °C
